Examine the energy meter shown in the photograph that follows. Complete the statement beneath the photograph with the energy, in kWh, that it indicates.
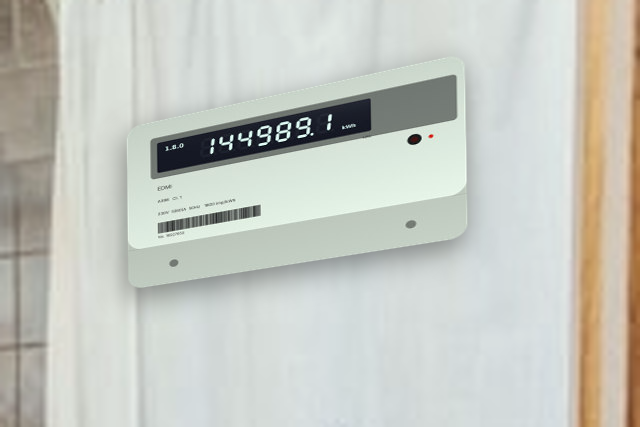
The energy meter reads 144989.1 kWh
